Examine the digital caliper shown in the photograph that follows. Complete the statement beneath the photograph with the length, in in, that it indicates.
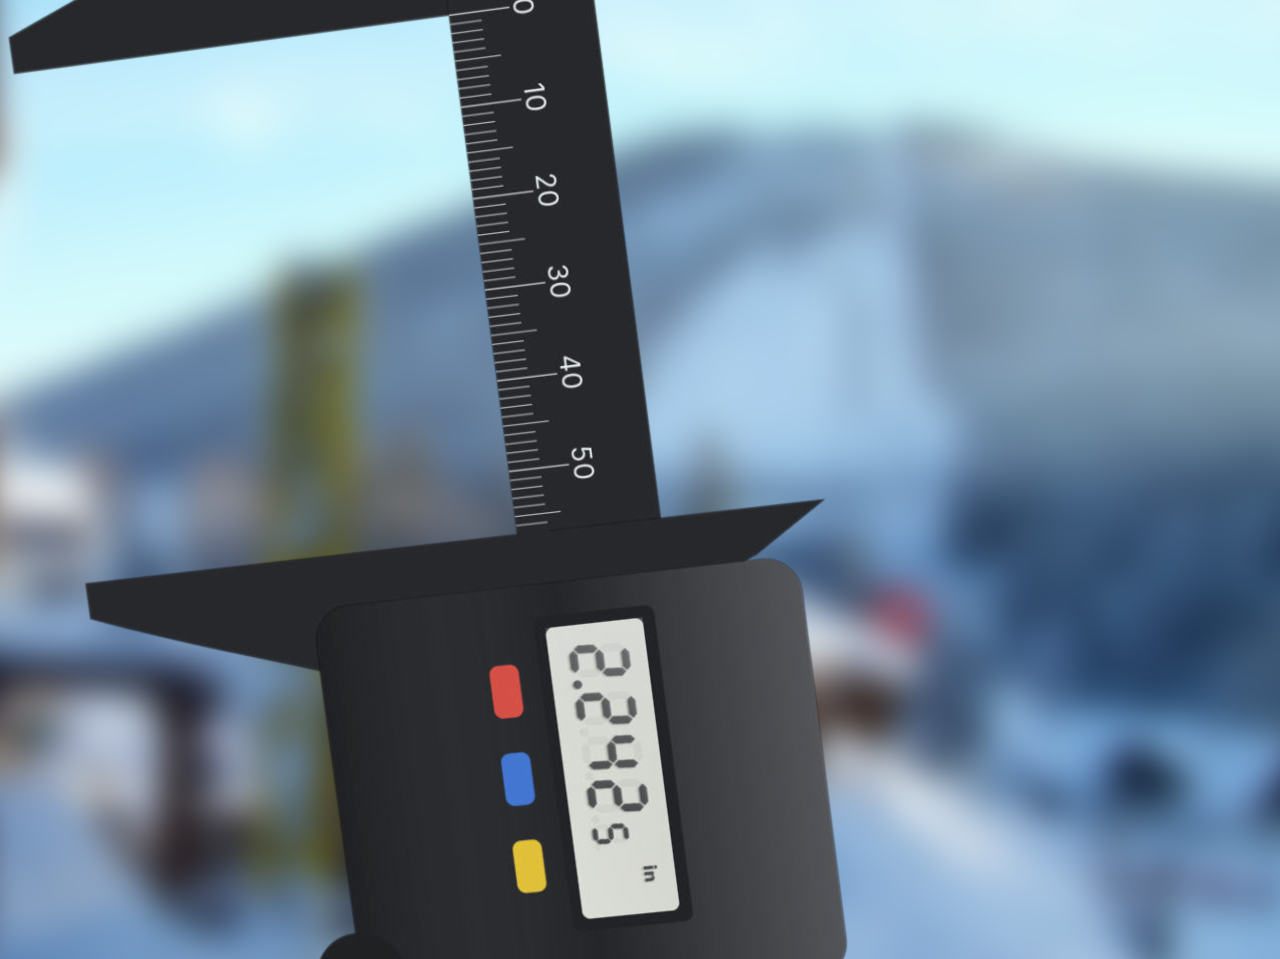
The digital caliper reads 2.2425 in
